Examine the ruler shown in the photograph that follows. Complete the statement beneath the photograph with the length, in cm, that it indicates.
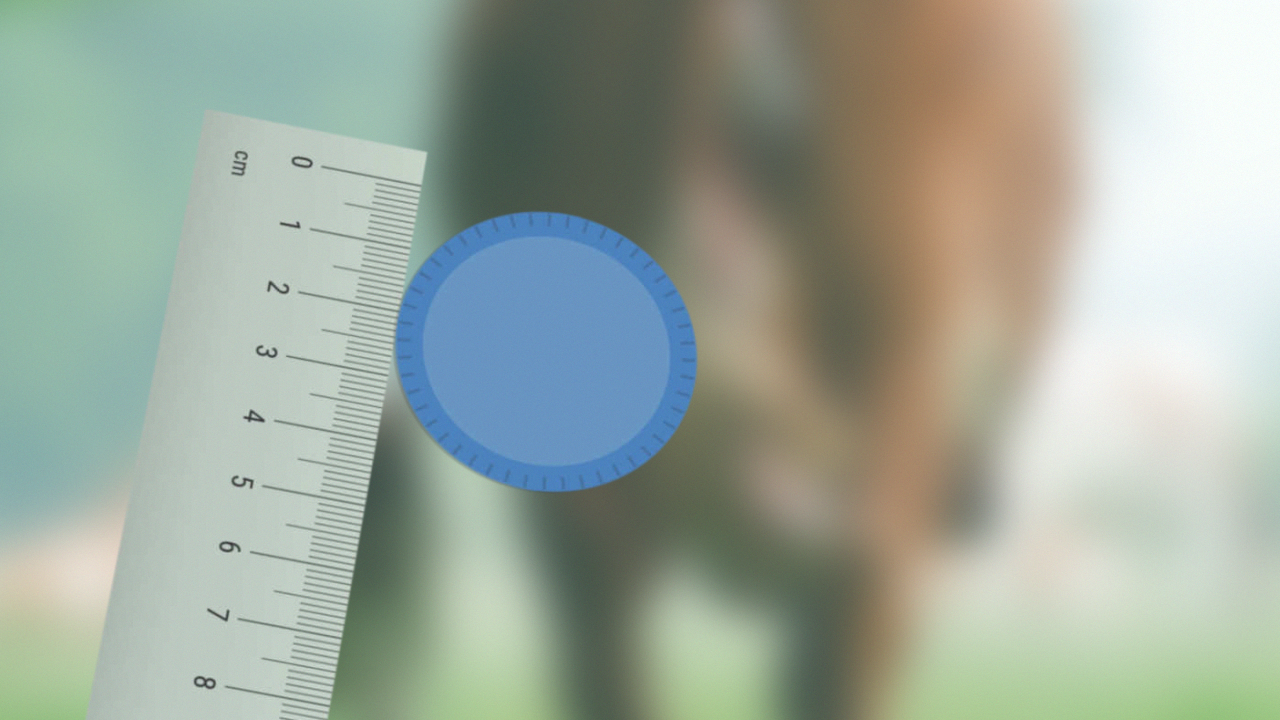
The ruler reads 4.3 cm
